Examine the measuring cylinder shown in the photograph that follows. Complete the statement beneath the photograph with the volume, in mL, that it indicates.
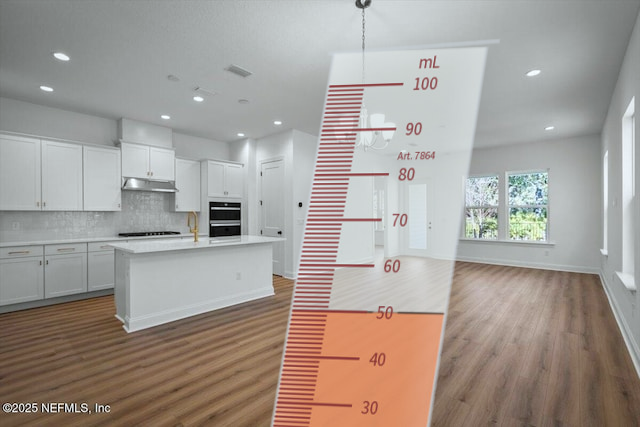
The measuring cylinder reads 50 mL
